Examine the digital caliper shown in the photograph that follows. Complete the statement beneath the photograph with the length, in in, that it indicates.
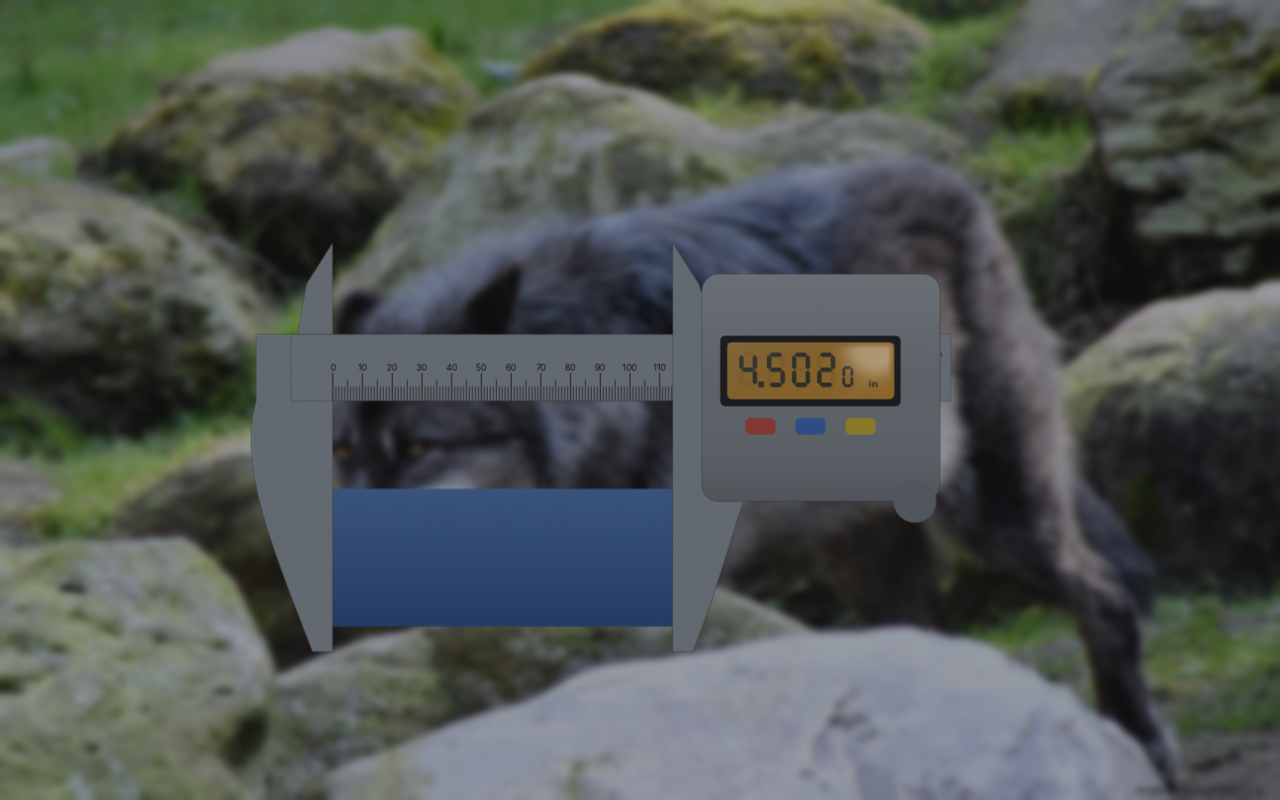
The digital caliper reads 4.5020 in
